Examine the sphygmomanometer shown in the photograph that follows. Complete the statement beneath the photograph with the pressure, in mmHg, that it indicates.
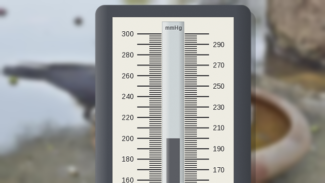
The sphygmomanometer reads 200 mmHg
